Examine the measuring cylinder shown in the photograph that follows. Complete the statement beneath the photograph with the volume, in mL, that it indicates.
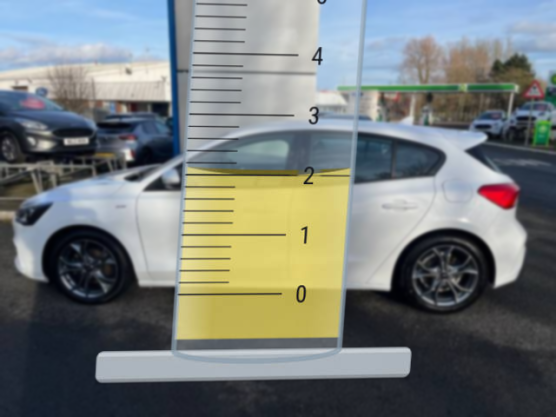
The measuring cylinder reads 2 mL
